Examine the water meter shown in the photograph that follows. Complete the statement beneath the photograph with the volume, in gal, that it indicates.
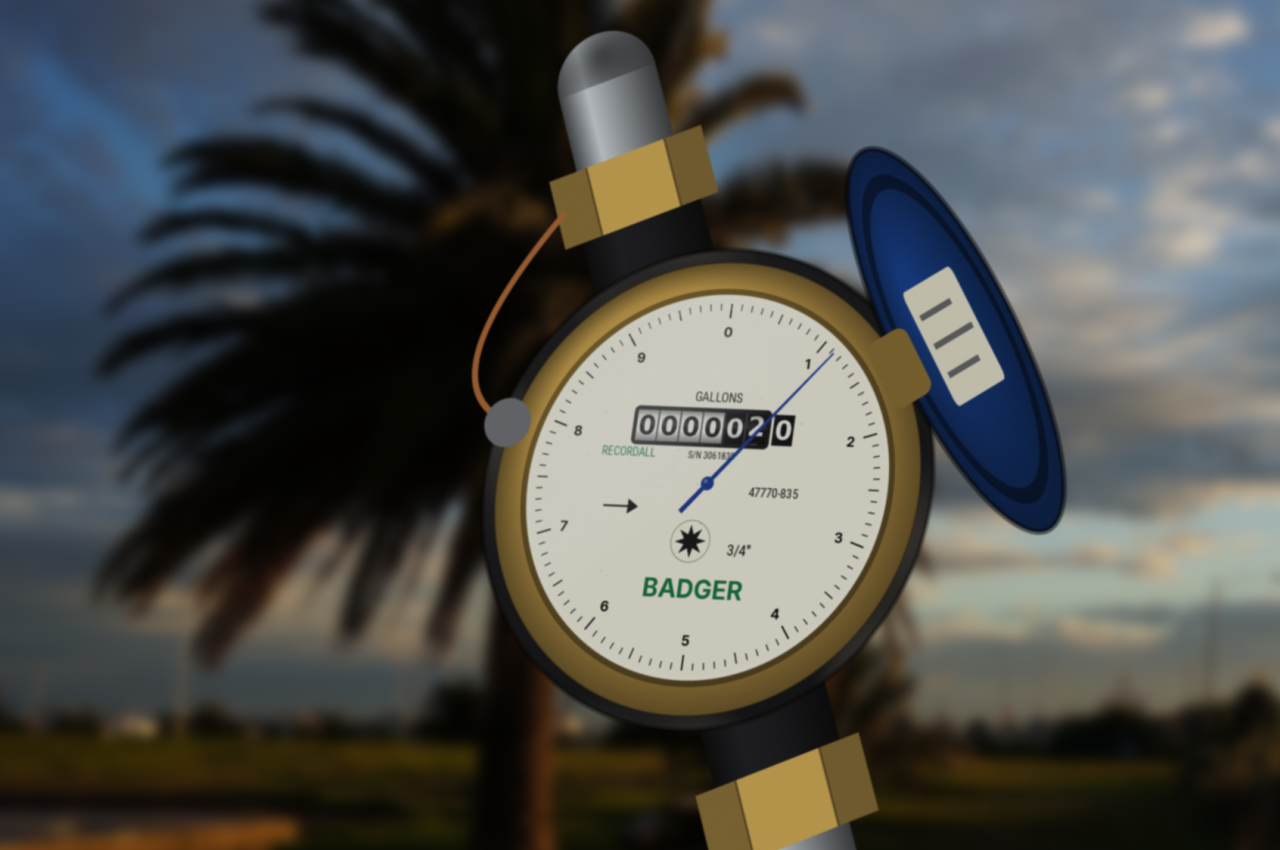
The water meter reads 21.1 gal
